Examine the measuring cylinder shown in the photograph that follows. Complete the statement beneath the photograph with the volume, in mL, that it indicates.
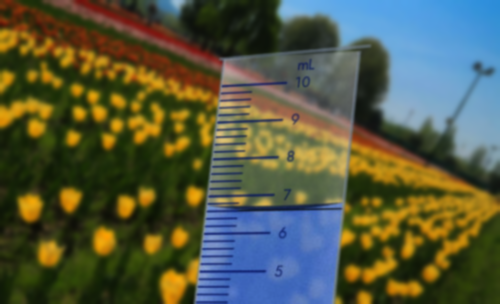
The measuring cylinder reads 6.6 mL
